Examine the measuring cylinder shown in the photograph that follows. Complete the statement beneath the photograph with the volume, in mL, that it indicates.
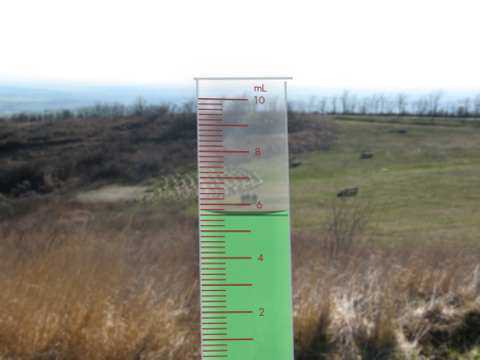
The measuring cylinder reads 5.6 mL
